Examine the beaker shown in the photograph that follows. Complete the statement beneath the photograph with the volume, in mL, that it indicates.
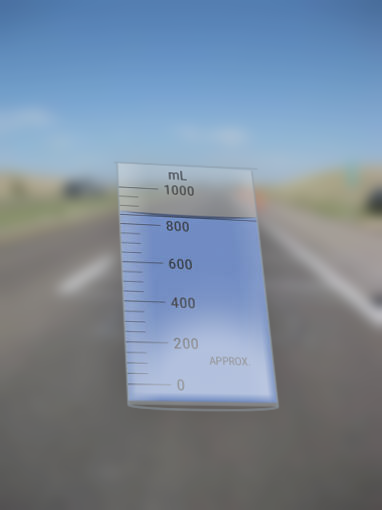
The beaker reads 850 mL
